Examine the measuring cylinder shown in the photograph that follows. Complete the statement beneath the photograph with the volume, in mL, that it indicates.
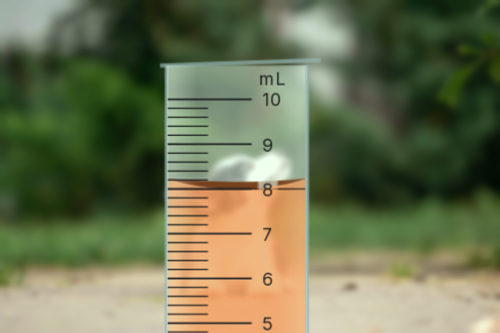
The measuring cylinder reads 8 mL
